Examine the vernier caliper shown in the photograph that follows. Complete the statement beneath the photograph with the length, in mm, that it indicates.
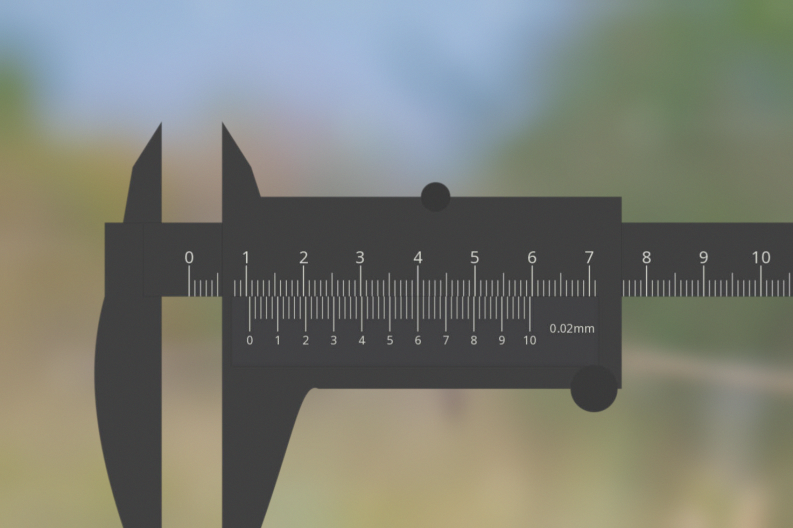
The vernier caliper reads 10.6 mm
